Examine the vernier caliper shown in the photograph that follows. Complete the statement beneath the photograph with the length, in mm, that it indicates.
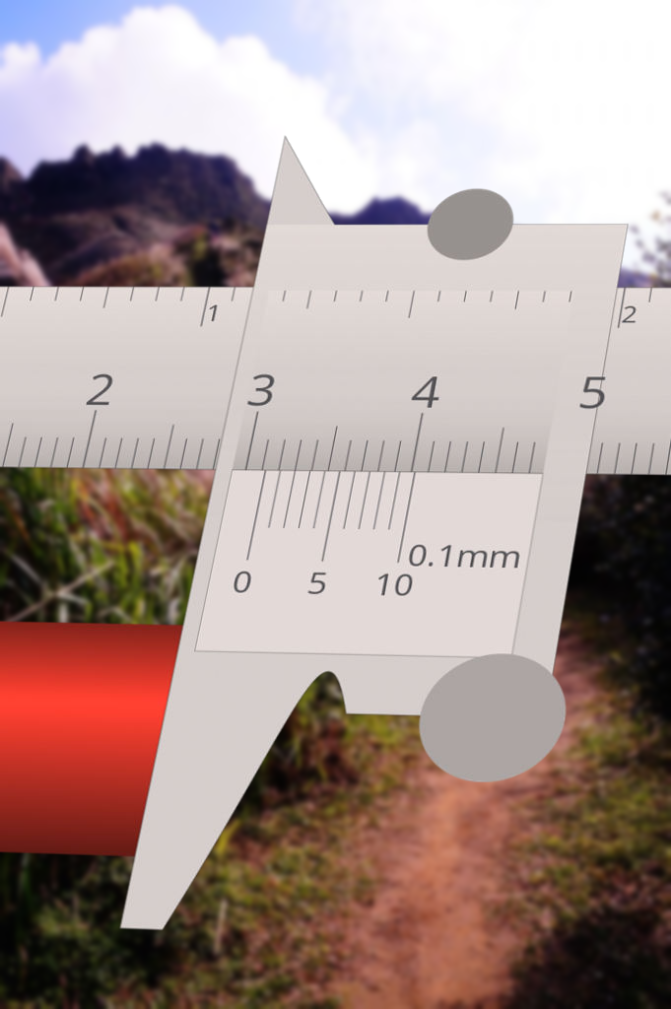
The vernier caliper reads 31.2 mm
